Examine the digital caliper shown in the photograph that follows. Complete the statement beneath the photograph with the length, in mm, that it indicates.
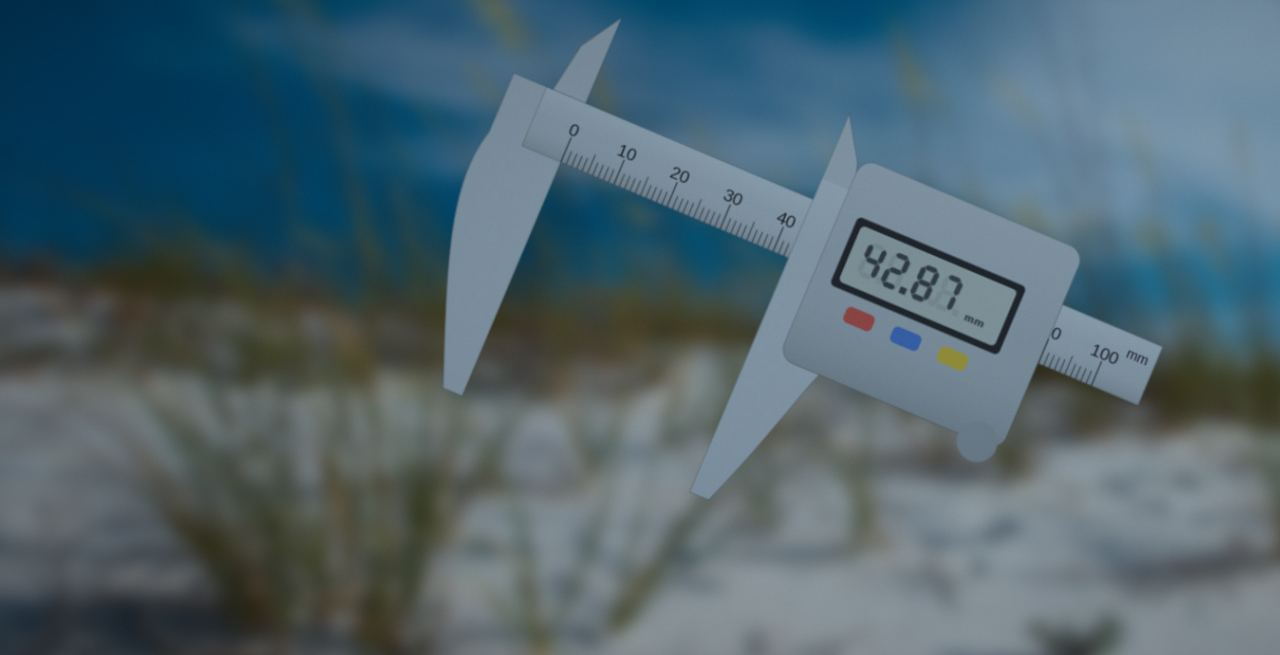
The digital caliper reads 42.87 mm
